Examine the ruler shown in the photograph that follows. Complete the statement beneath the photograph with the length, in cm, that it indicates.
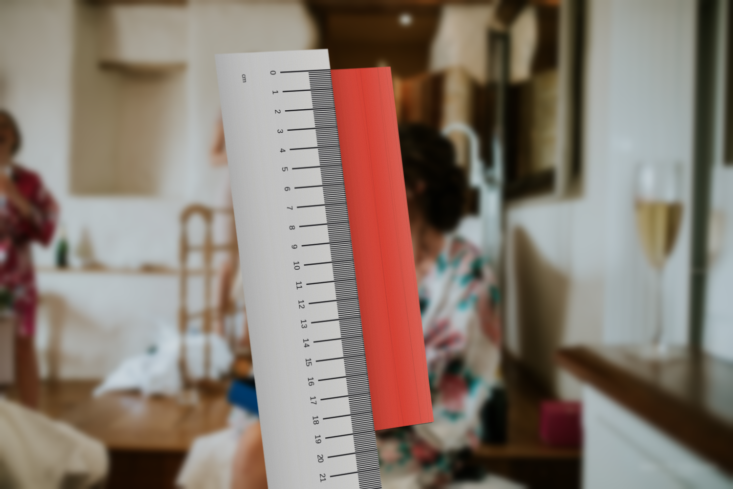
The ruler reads 19 cm
